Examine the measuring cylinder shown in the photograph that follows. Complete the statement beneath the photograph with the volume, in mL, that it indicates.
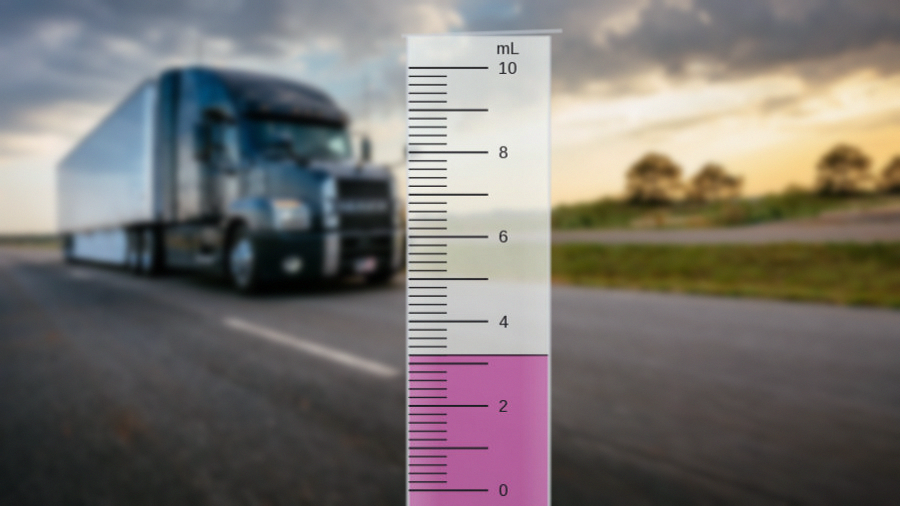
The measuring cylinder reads 3.2 mL
